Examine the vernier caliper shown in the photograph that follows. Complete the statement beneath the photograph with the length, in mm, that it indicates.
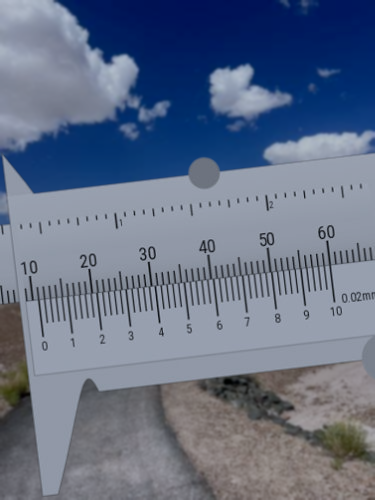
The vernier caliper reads 11.0 mm
